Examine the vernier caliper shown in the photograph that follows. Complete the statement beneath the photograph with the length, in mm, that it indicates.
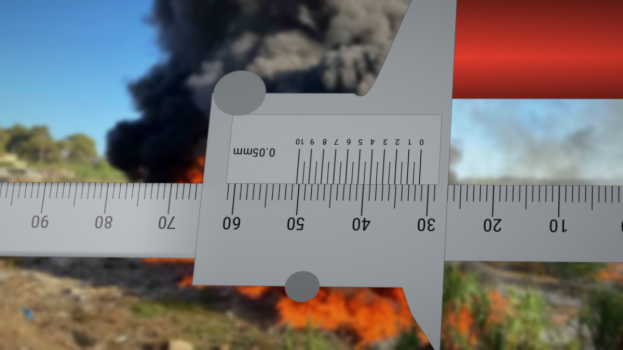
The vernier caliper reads 31.4 mm
